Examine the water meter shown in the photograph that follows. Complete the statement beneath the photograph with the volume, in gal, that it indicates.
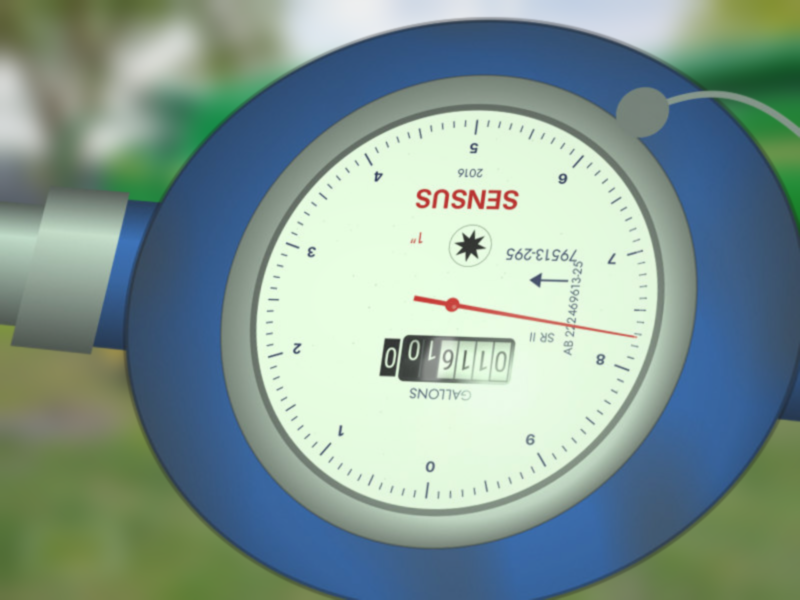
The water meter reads 116097.7 gal
